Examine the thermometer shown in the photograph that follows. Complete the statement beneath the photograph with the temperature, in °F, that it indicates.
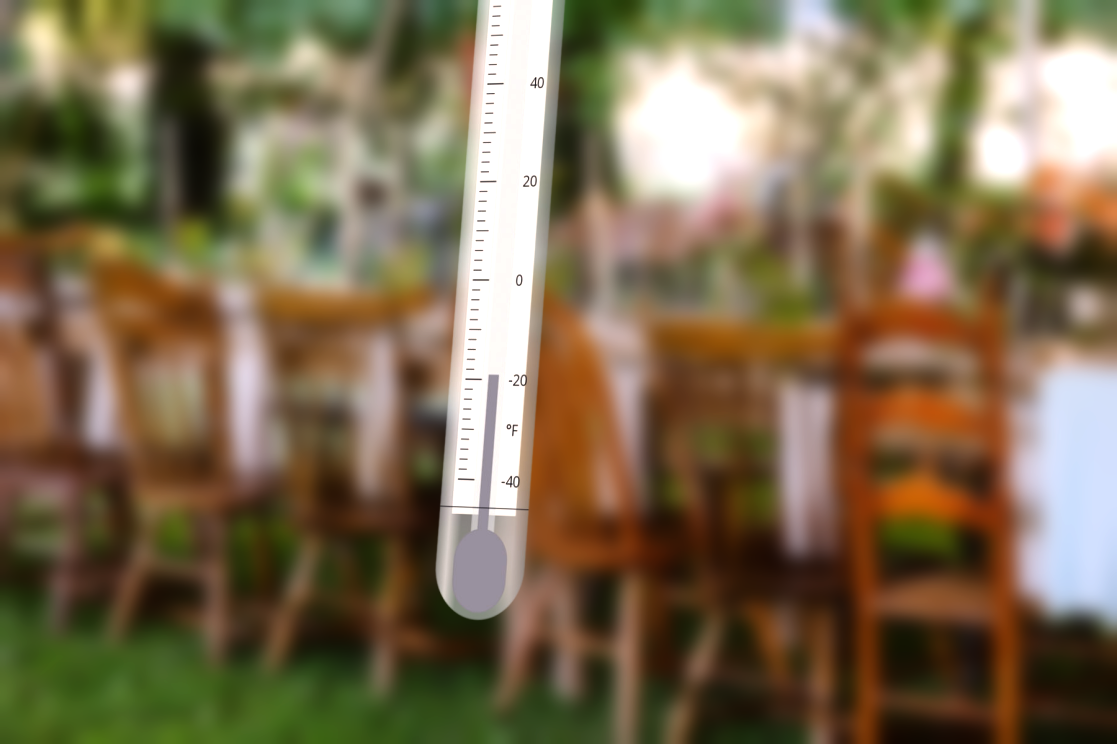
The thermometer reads -19 °F
